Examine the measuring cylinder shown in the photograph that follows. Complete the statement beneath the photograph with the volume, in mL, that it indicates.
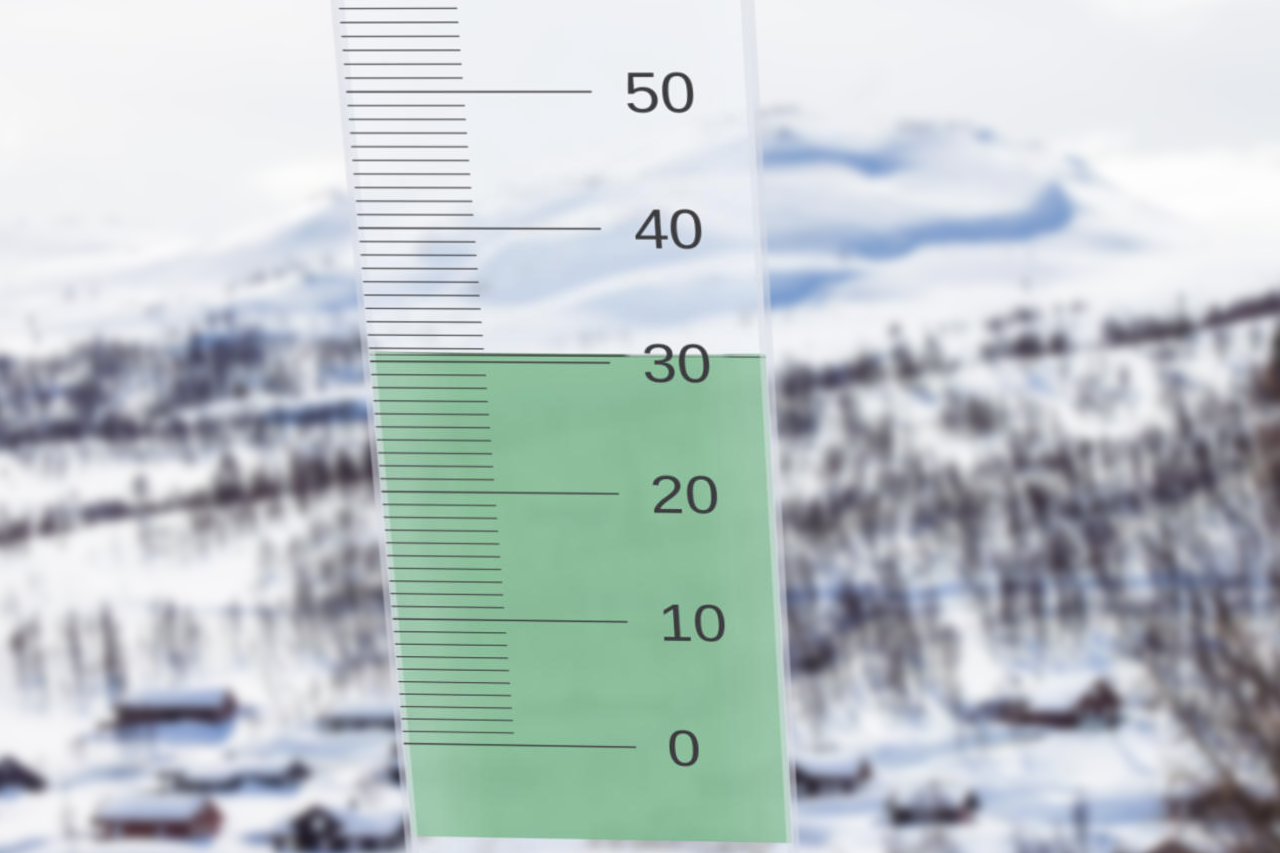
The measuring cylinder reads 30.5 mL
